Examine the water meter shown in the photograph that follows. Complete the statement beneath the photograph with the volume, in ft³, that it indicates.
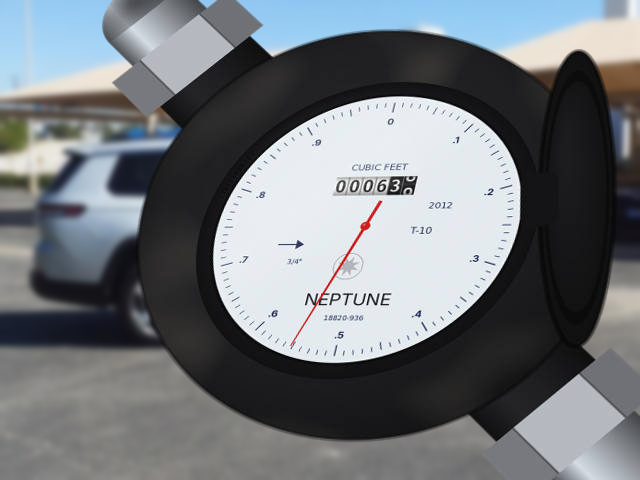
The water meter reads 638.55 ft³
